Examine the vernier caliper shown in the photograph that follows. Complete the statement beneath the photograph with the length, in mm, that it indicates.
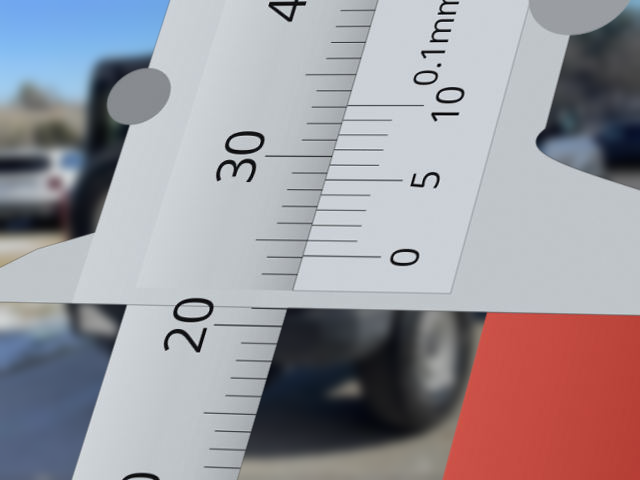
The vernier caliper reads 24.1 mm
